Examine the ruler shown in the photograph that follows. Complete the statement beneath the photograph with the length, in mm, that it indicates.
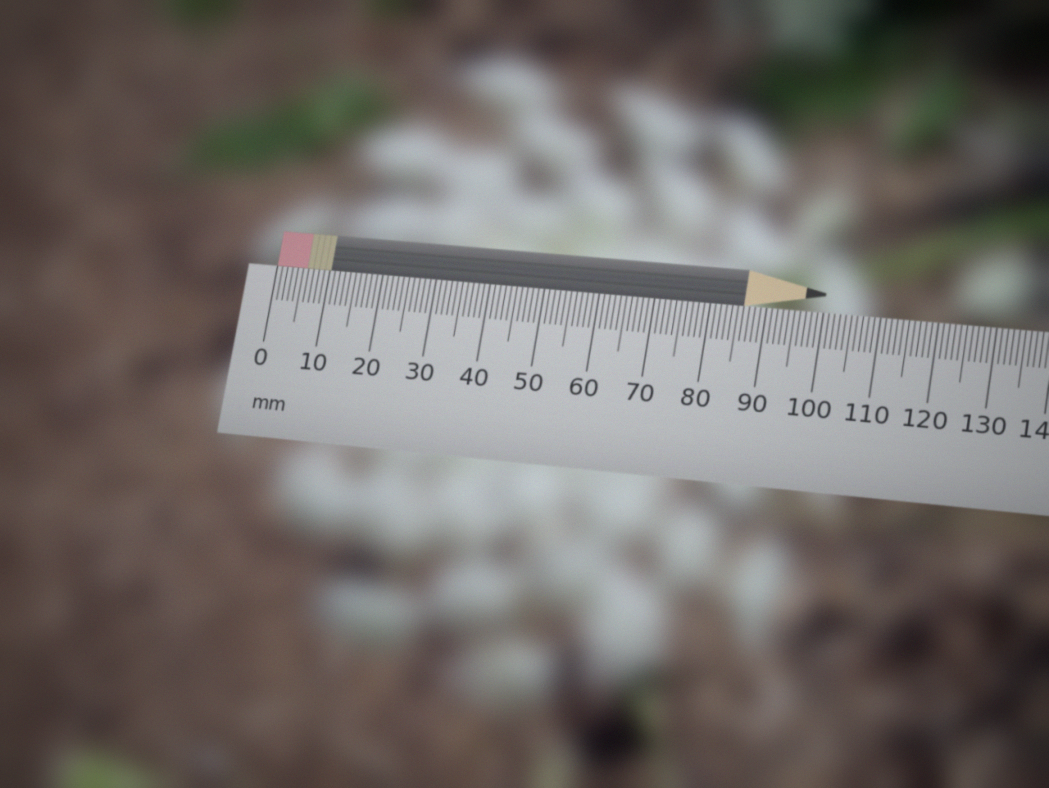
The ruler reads 100 mm
